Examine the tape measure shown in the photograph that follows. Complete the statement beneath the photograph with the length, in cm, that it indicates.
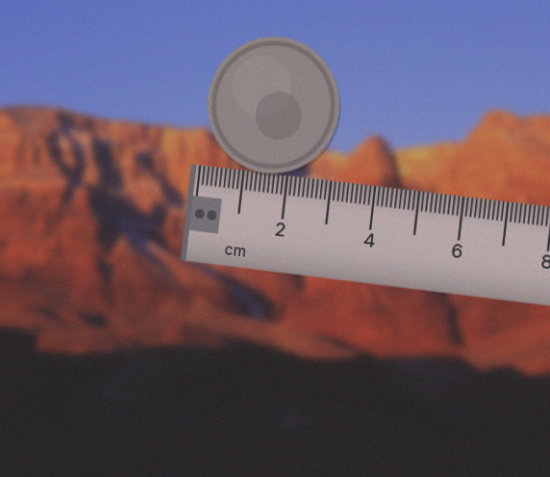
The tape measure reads 3 cm
